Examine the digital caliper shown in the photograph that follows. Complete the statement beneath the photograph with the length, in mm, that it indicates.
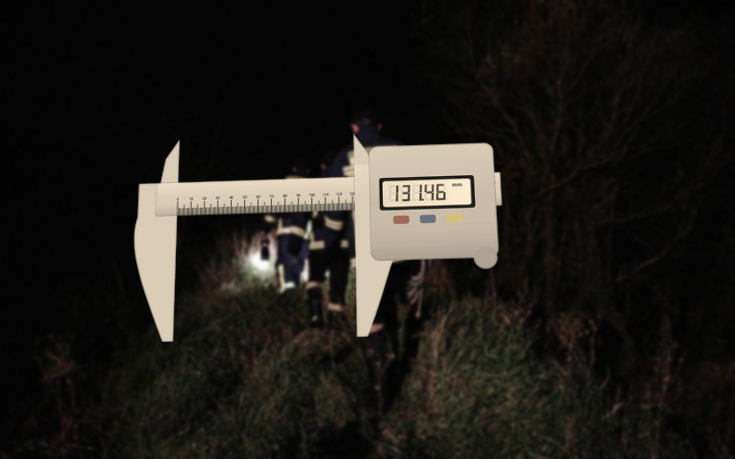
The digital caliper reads 131.46 mm
